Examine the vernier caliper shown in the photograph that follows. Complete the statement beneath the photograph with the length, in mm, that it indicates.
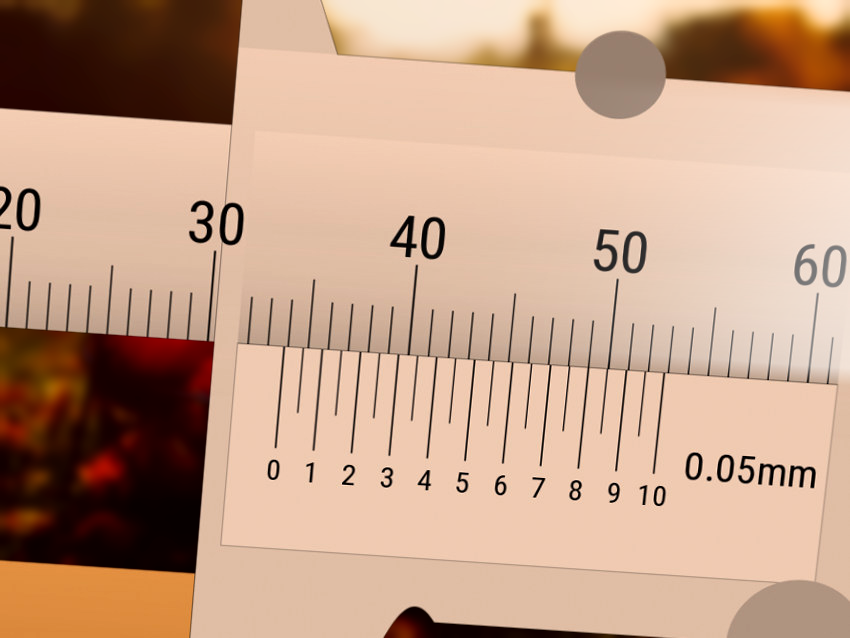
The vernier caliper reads 33.8 mm
